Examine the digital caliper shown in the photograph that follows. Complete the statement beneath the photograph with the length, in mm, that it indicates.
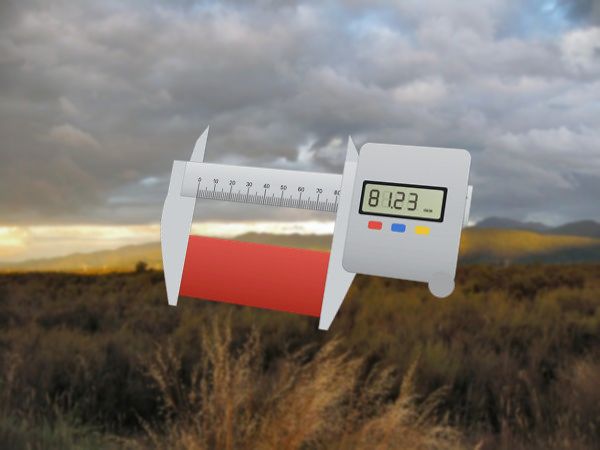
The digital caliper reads 81.23 mm
